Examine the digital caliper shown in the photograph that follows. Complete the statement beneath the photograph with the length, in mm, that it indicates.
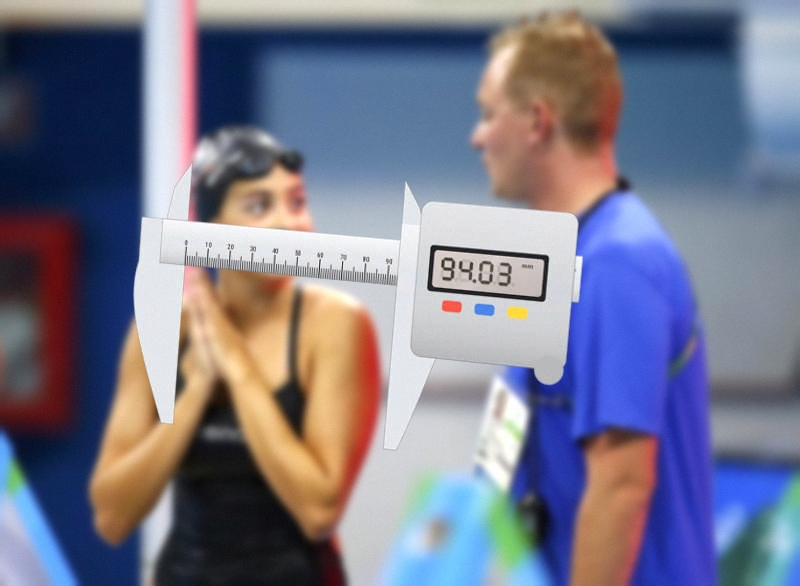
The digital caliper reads 94.03 mm
